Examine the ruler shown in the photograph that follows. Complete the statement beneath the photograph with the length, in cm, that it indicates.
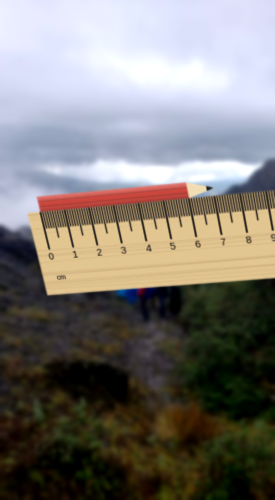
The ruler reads 7 cm
